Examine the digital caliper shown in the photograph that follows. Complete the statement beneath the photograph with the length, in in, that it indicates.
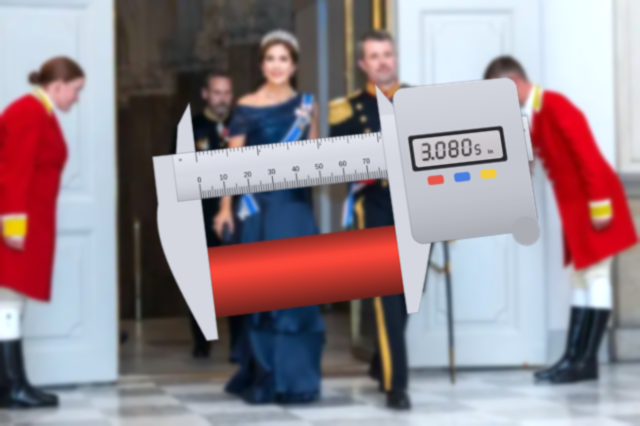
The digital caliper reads 3.0805 in
